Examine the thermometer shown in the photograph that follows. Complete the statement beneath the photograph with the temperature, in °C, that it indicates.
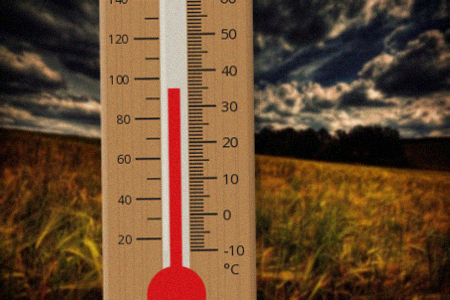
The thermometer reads 35 °C
